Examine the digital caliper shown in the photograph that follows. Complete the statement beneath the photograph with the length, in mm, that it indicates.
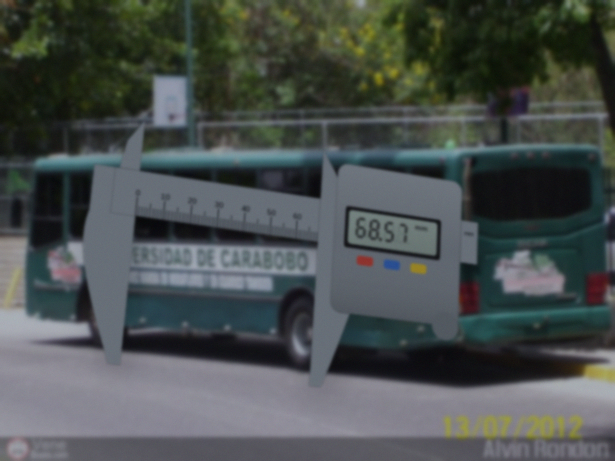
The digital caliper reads 68.57 mm
